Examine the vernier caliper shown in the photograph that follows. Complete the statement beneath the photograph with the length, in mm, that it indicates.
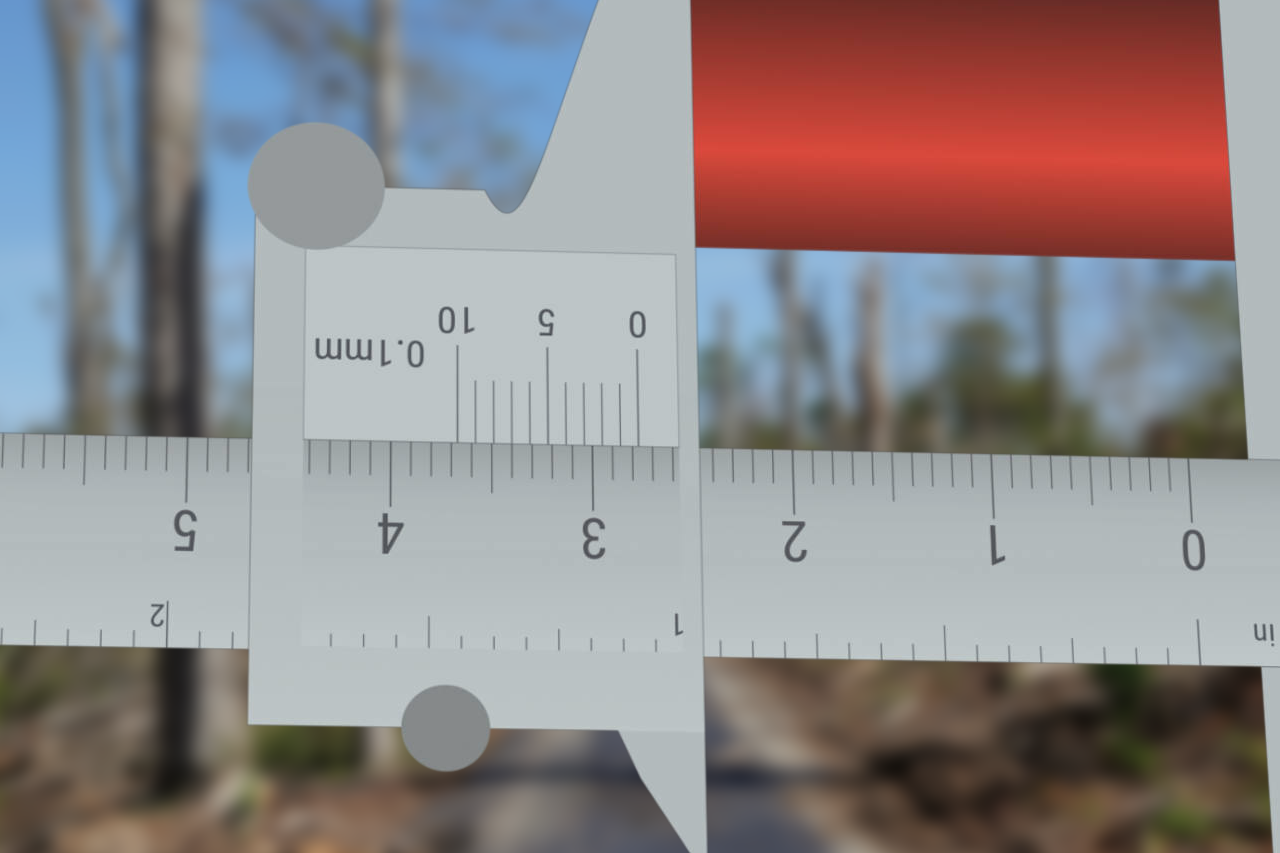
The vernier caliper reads 27.7 mm
